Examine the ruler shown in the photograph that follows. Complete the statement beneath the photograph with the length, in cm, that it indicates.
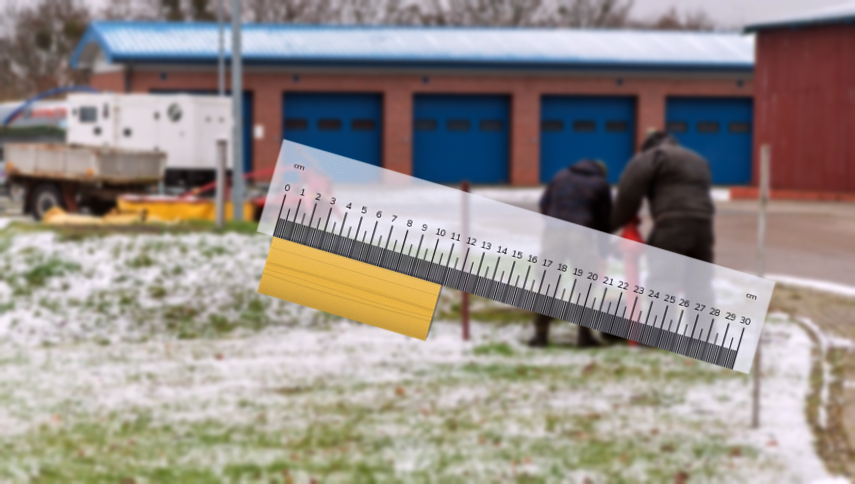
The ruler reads 11 cm
